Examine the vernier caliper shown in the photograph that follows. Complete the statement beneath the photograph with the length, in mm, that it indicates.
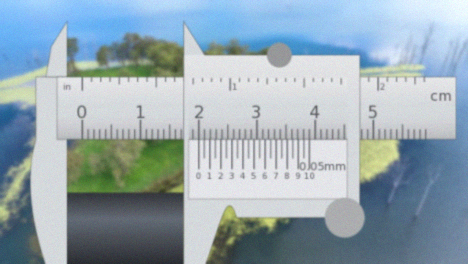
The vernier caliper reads 20.0 mm
